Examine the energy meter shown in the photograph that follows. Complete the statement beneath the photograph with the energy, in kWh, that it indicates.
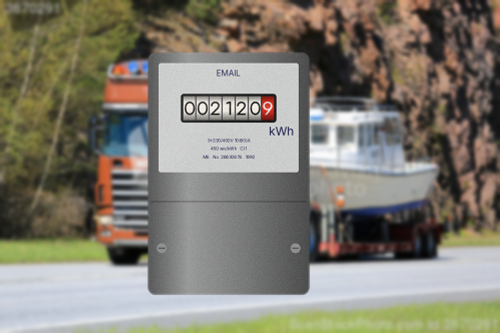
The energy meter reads 2120.9 kWh
